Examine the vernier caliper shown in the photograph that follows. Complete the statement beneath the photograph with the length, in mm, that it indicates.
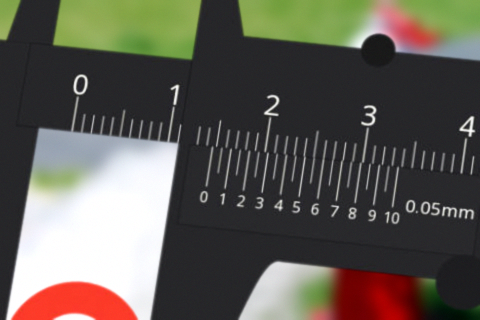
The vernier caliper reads 14.6 mm
